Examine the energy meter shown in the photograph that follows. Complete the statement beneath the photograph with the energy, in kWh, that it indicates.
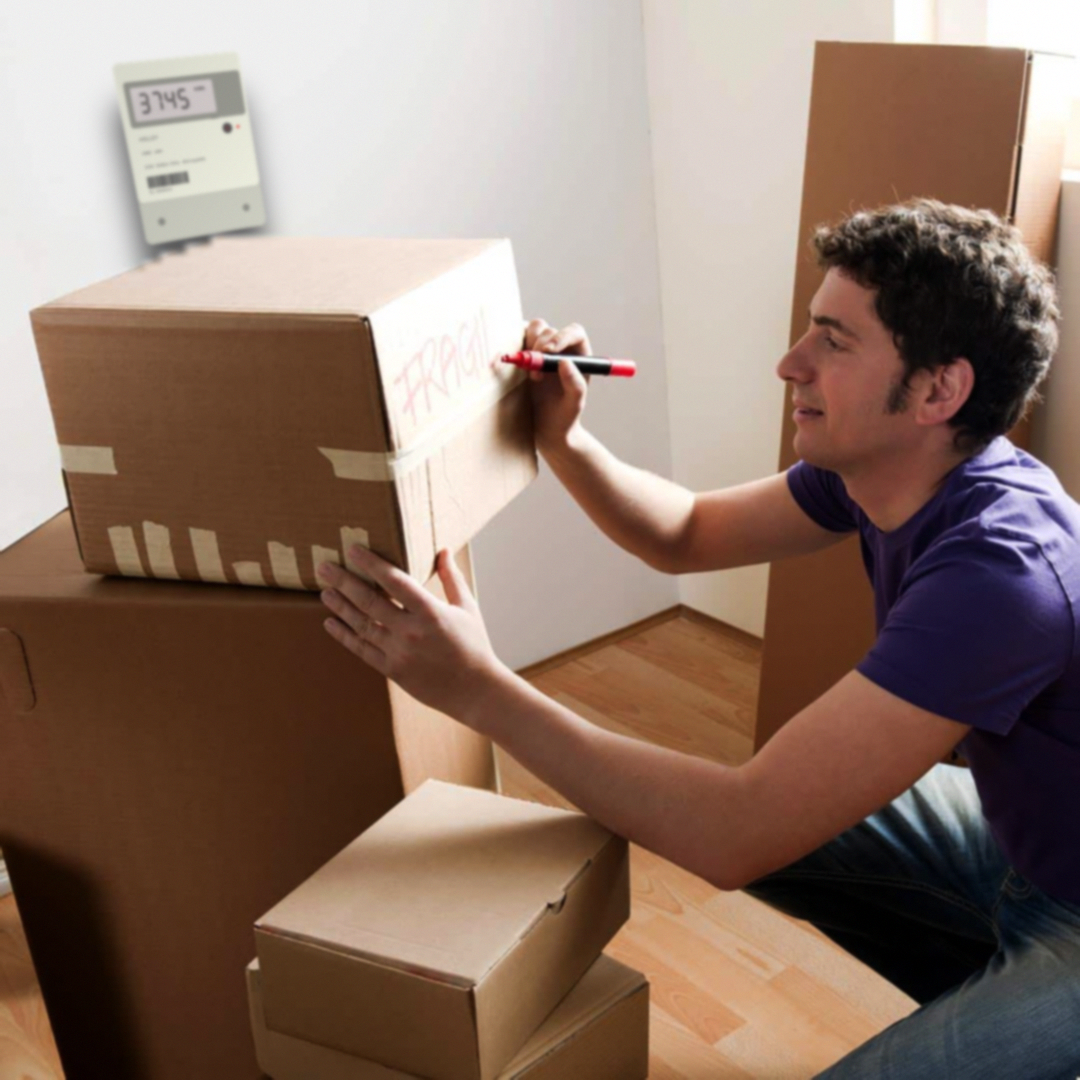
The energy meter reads 3745 kWh
